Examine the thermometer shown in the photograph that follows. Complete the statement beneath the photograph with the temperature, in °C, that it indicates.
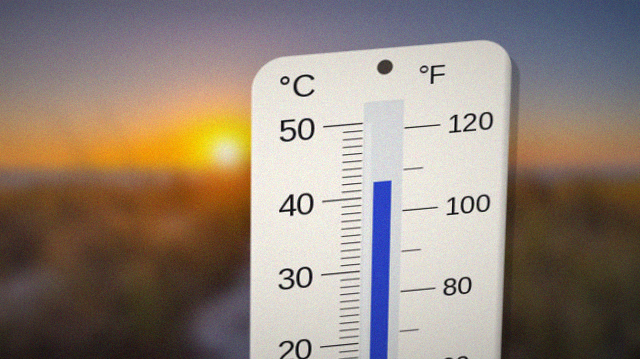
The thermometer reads 42 °C
